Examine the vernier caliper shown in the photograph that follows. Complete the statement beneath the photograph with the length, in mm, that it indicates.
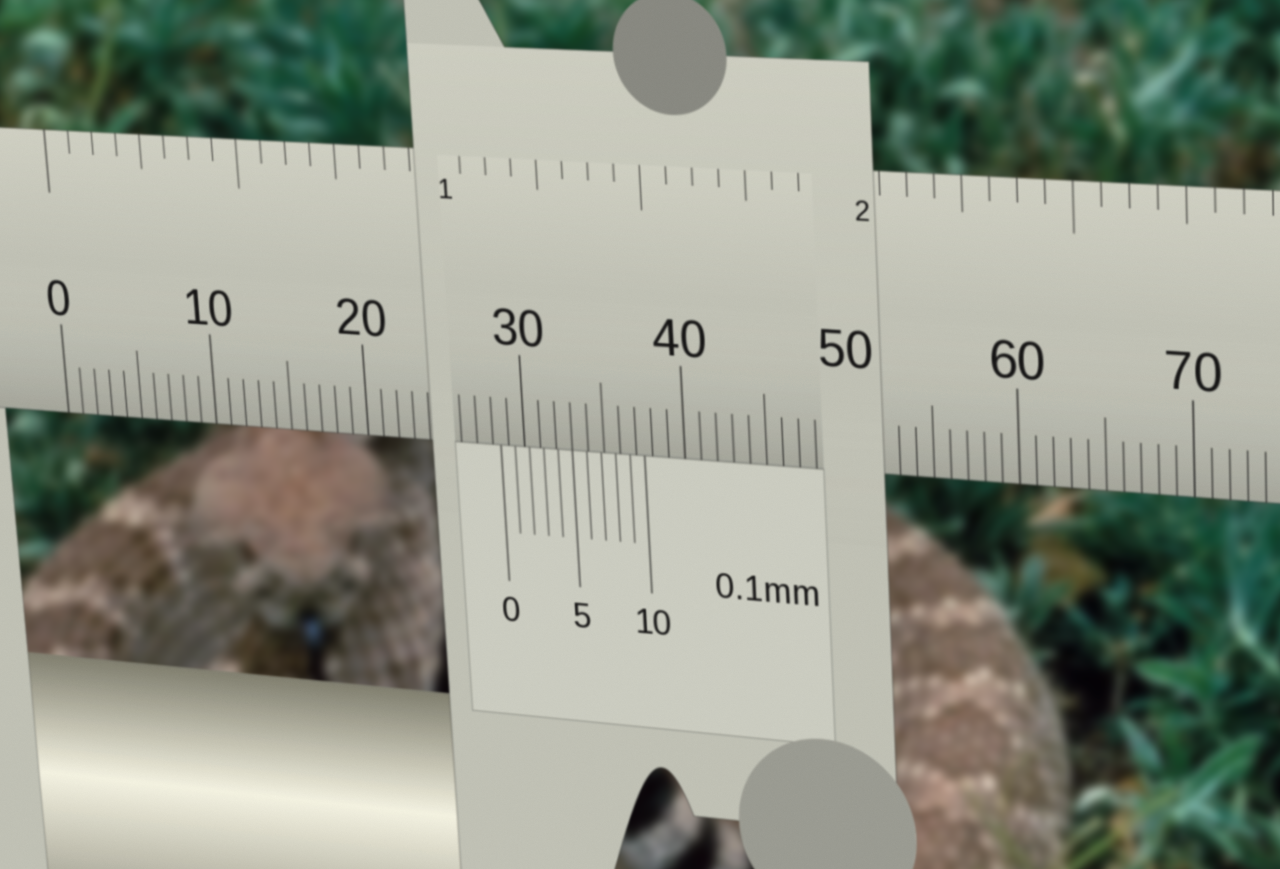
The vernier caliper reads 28.5 mm
